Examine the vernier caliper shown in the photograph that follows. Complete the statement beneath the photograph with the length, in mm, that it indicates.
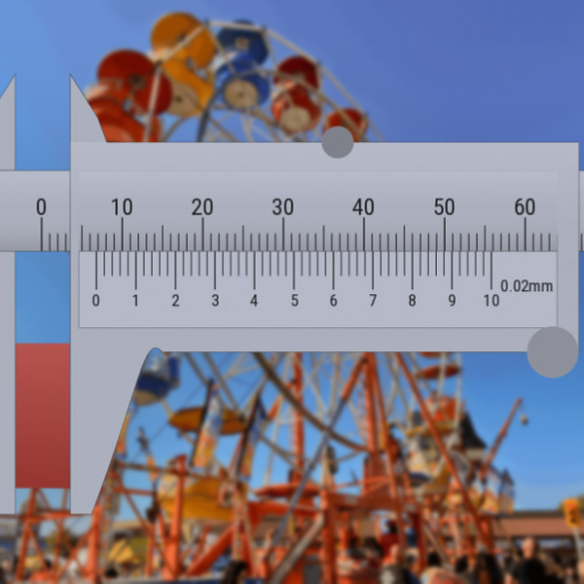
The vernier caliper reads 6.8 mm
